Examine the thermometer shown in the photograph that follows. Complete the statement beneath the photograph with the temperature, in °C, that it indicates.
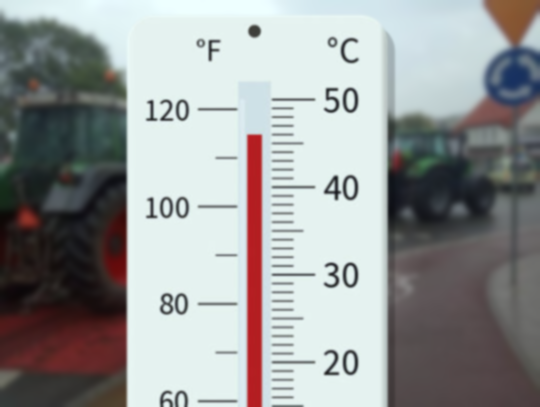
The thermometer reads 46 °C
